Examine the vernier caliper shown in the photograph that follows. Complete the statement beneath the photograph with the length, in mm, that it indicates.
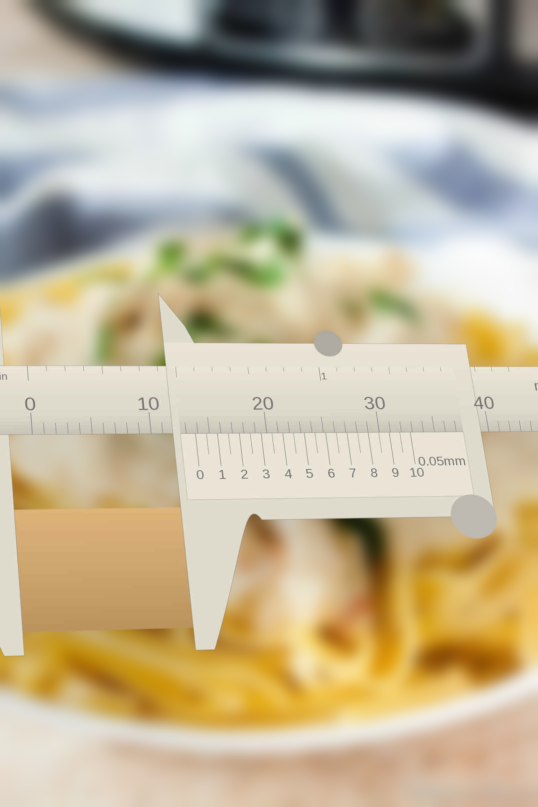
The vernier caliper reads 13.8 mm
